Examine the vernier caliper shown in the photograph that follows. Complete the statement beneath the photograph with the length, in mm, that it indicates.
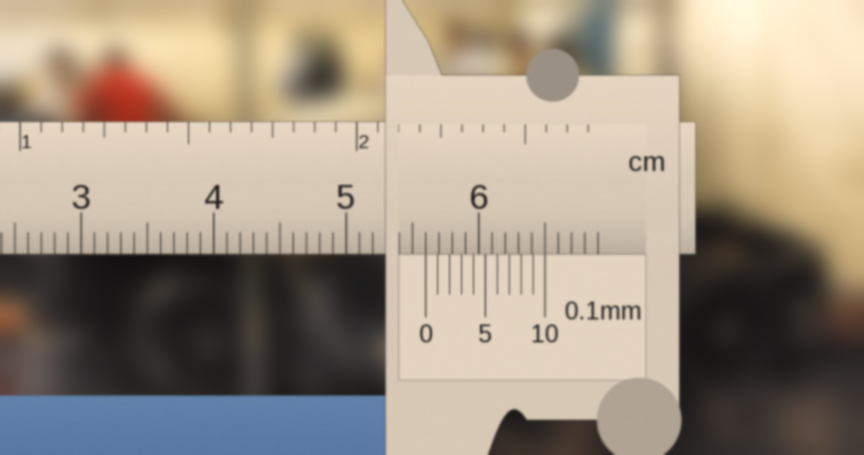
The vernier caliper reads 56.0 mm
